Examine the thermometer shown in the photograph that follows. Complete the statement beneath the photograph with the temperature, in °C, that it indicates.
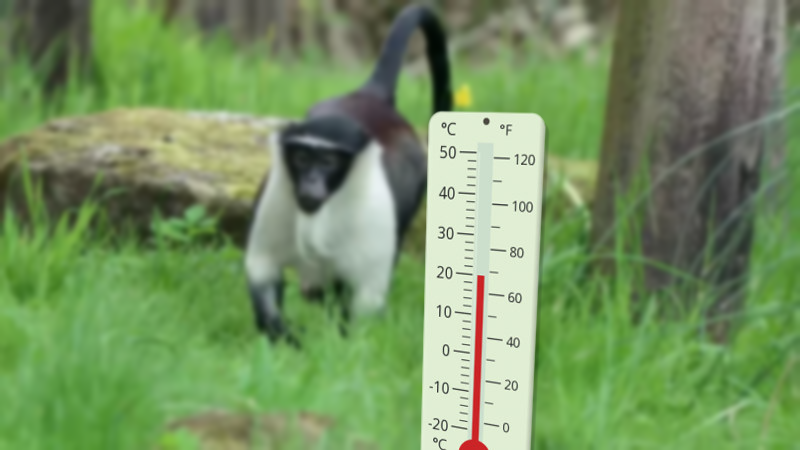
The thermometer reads 20 °C
